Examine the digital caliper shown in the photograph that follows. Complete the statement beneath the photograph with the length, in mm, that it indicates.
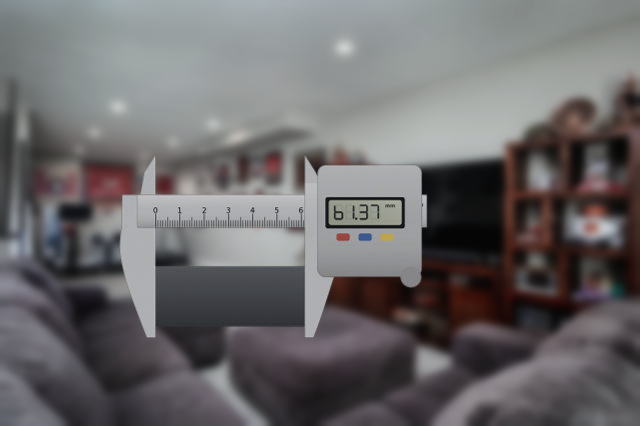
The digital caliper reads 61.37 mm
